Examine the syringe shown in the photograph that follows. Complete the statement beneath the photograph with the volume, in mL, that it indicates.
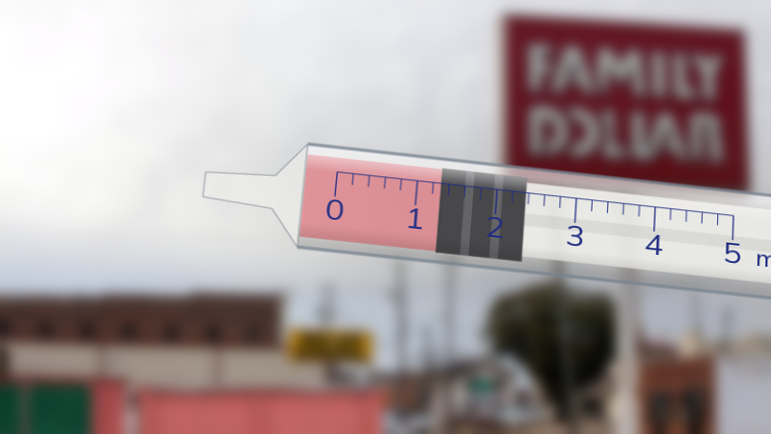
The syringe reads 1.3 mL
